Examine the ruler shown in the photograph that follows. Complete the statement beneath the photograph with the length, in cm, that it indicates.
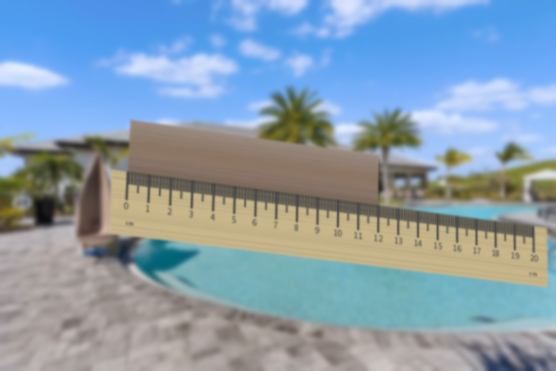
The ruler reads 12 cm
